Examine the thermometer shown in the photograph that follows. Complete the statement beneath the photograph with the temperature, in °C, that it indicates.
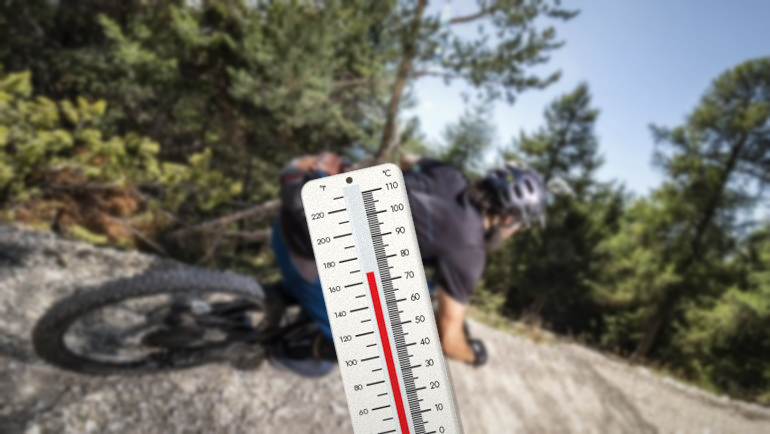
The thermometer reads 75 °C
